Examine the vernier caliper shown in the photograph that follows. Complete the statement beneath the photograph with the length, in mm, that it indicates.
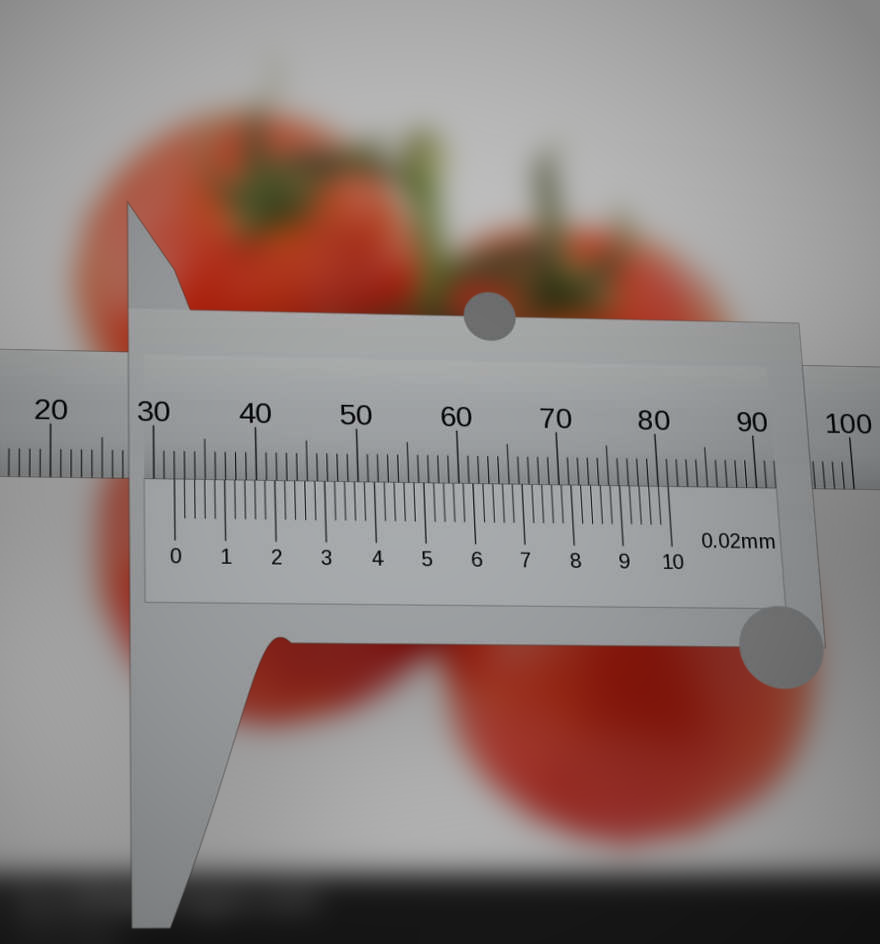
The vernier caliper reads 32.0 mm
